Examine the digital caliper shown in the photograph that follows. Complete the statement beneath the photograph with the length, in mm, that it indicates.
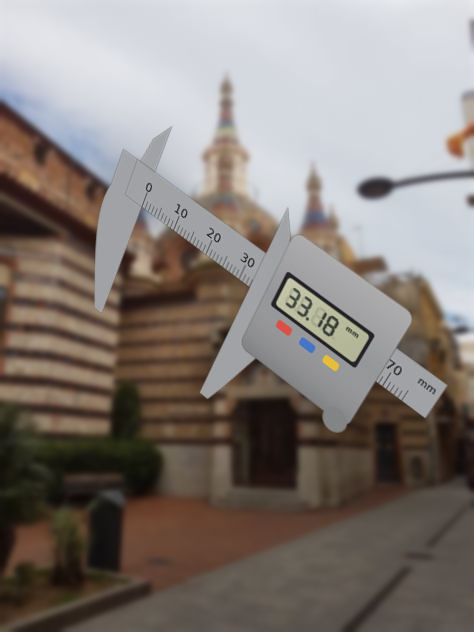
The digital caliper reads 33.18 mm
